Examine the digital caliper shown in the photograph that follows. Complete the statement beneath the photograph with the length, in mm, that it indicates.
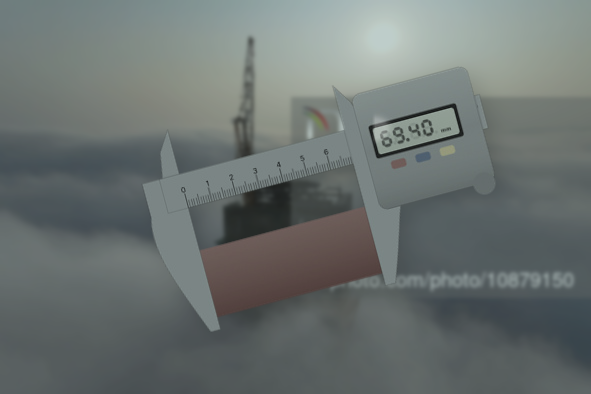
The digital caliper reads 69.40 mm
